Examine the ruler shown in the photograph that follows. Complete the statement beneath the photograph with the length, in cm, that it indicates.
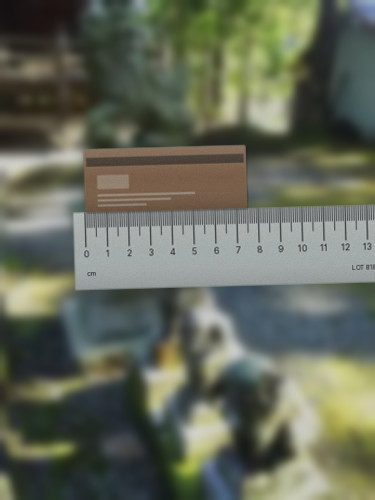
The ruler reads 7.5 cm
